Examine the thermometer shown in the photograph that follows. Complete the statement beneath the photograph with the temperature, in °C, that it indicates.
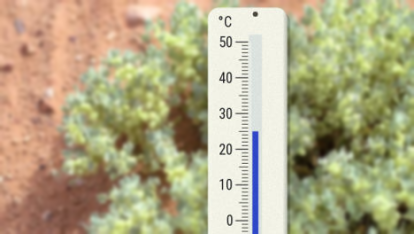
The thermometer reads 25 °C
